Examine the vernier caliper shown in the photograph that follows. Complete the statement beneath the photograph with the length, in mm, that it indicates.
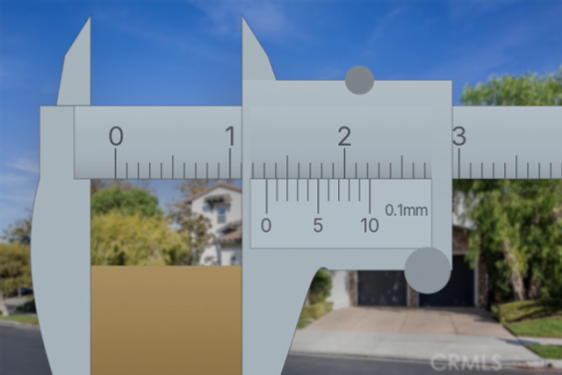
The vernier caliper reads 13.2 mm
